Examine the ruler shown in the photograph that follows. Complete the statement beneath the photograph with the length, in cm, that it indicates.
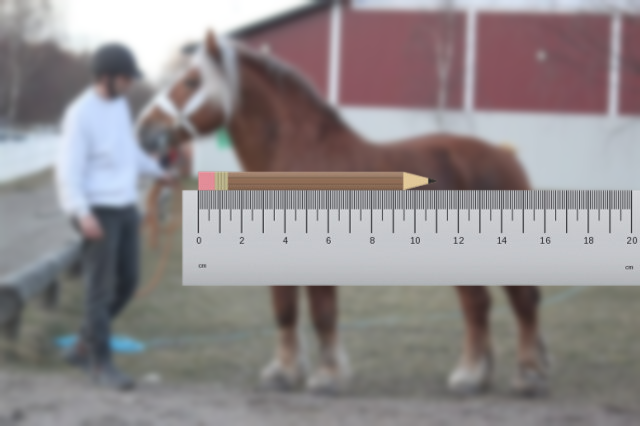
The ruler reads 11 cm
